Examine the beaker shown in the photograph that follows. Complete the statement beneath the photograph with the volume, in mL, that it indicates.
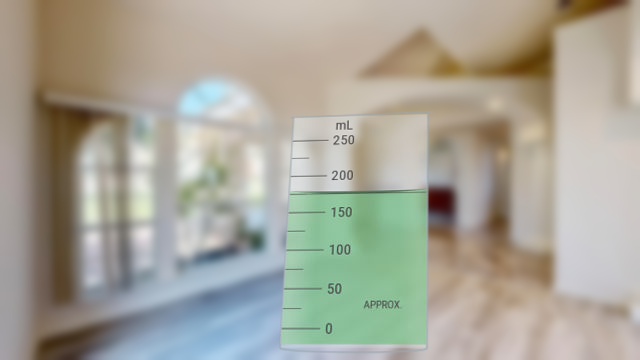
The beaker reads 175 mL
